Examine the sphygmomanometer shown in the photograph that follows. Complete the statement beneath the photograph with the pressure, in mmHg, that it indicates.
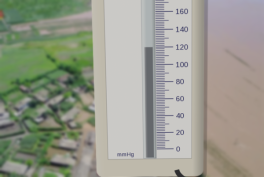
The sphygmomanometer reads 120 mmHg
